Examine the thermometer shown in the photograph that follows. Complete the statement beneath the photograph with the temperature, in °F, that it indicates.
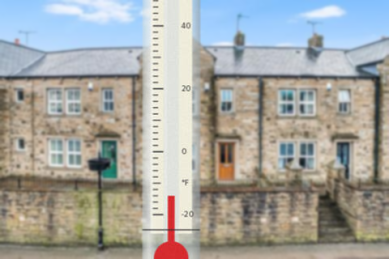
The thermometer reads -14 °F
